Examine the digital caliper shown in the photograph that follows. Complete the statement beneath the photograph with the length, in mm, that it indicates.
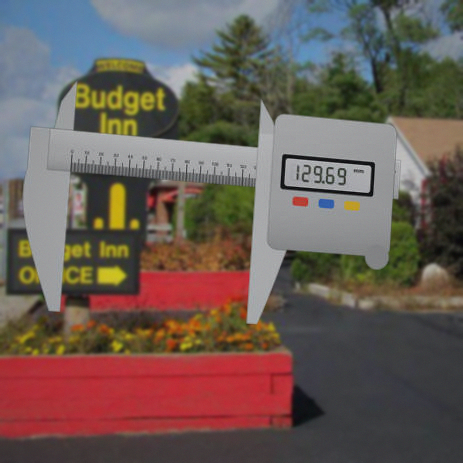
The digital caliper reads 129.69 mm
